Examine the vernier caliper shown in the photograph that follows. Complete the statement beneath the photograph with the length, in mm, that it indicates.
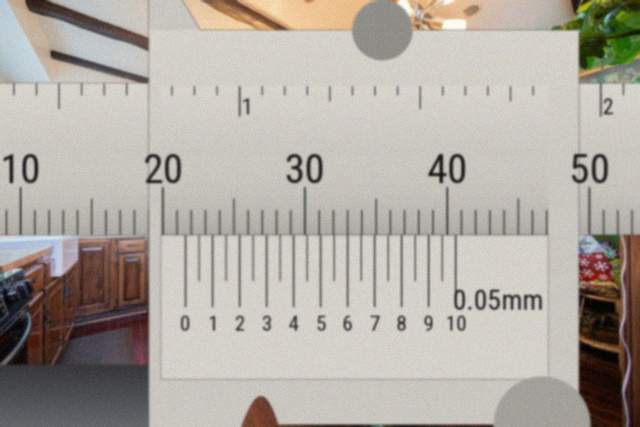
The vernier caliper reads 21.6 mm
